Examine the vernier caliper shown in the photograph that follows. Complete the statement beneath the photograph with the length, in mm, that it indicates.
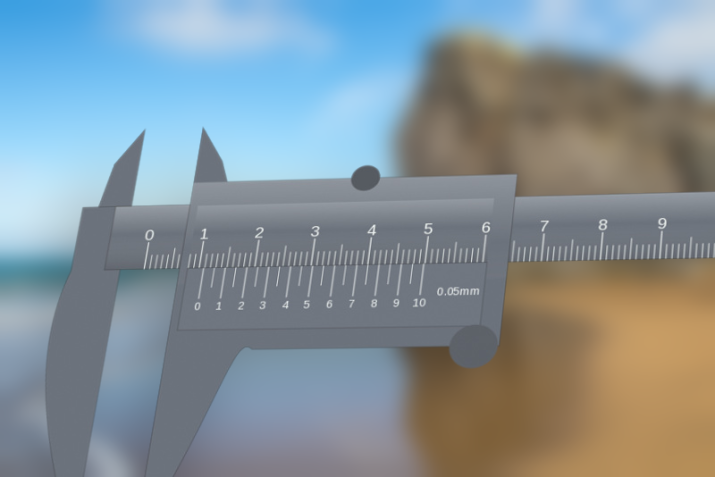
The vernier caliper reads 10.8 mm
